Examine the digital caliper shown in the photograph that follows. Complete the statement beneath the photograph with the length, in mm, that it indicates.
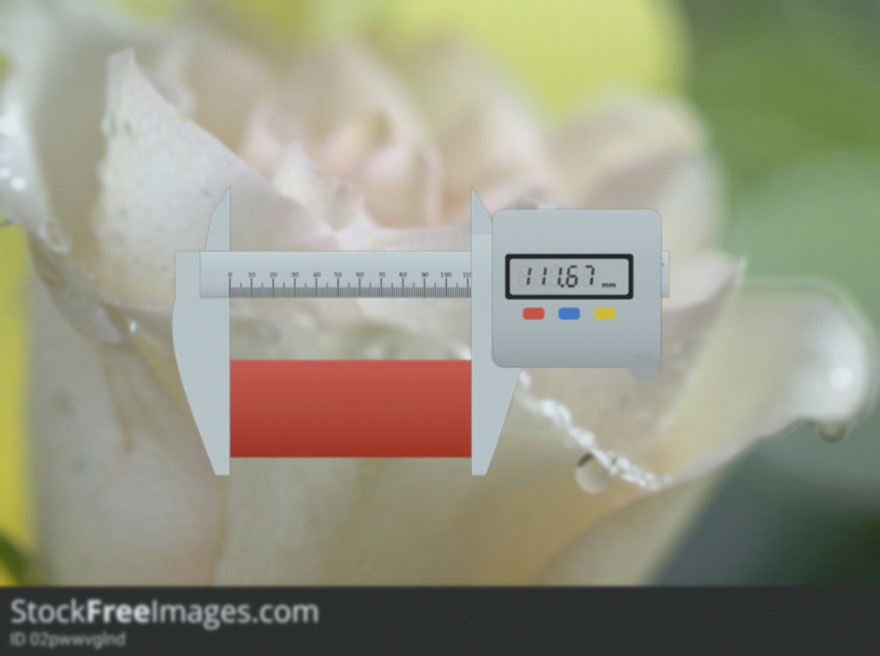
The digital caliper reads 111.67 mm
